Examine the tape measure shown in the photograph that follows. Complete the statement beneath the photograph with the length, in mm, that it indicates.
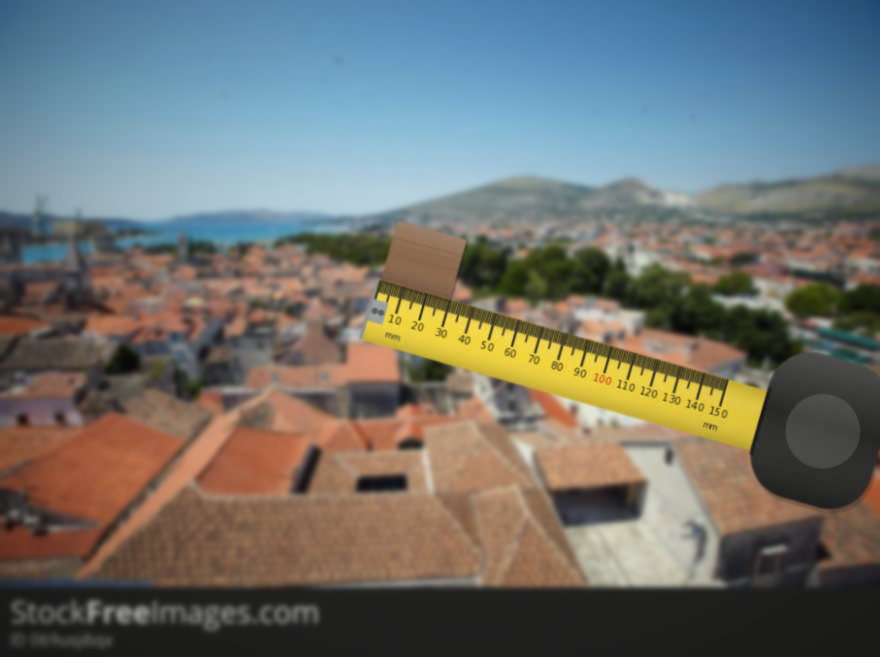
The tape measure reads 30 mm
